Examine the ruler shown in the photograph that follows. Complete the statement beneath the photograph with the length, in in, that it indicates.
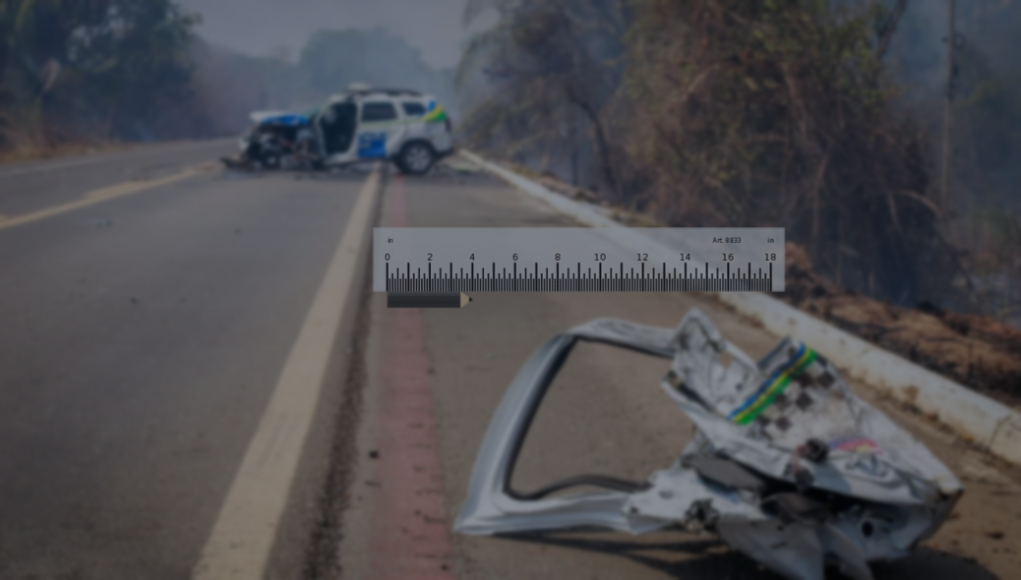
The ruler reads 4 in
